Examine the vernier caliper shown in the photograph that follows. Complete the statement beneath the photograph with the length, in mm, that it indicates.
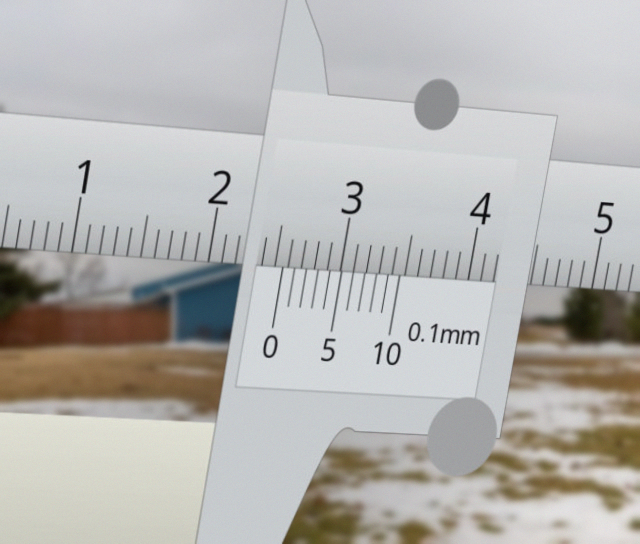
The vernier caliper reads 25.6 mm
